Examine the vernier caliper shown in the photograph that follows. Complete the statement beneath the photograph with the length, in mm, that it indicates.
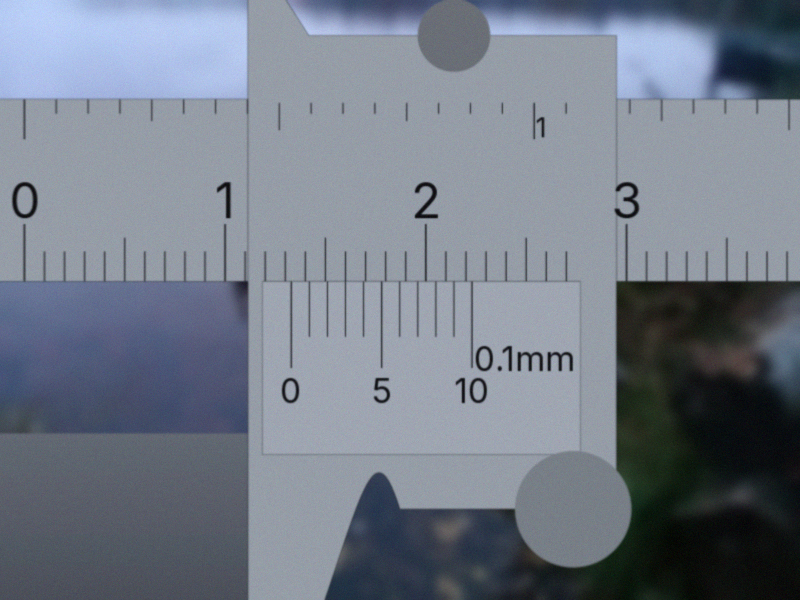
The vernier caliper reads 13.3 mm
